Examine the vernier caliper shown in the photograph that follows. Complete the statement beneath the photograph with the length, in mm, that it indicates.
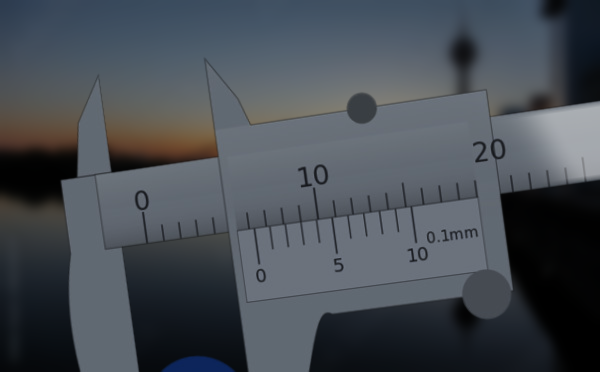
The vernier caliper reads 6.3 mm
